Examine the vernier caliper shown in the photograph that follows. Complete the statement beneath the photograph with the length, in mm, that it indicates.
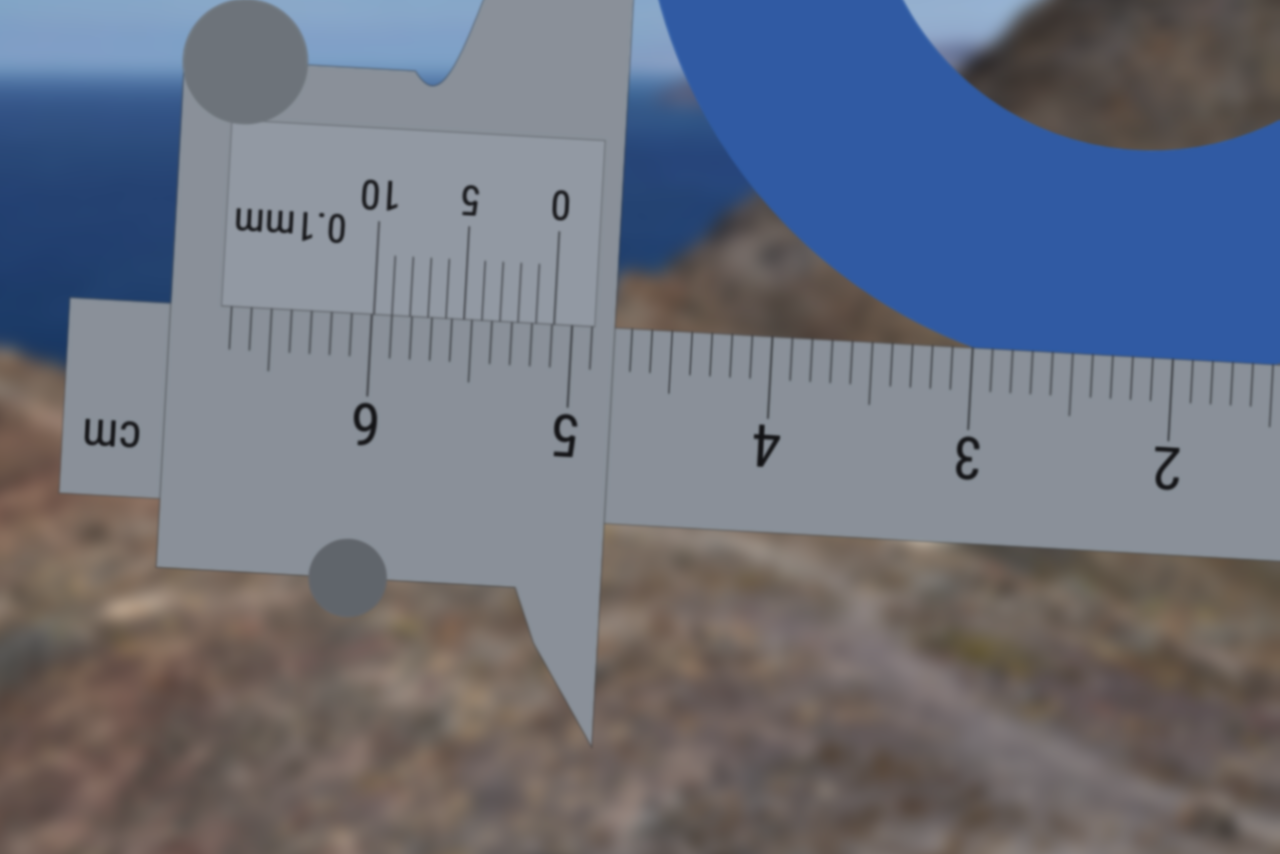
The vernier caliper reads 50.9 mm
